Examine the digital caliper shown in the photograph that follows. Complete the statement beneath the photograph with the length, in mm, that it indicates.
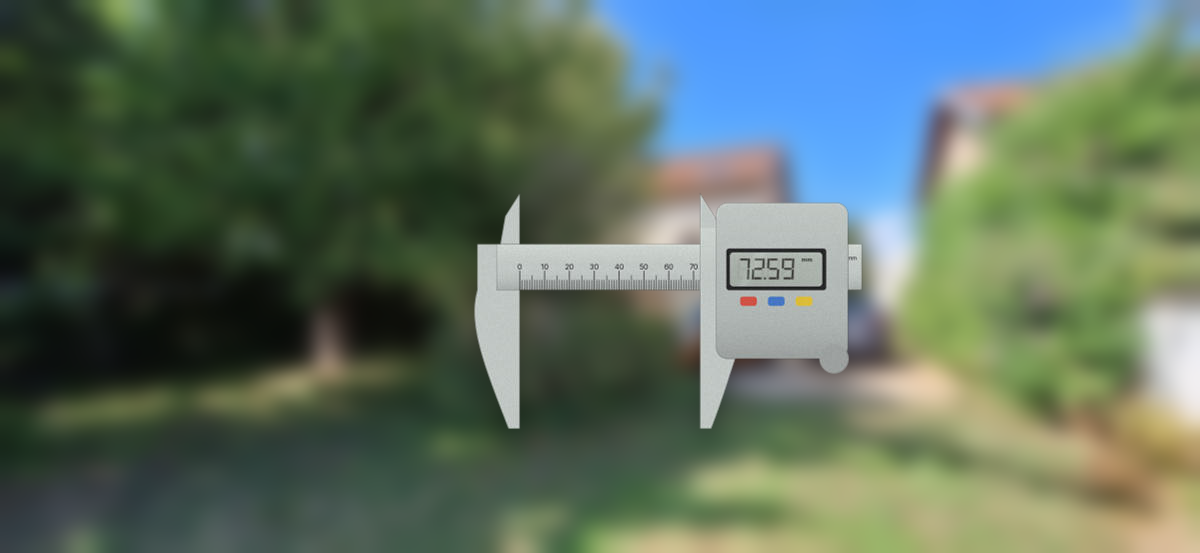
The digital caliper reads 72.59 mm
